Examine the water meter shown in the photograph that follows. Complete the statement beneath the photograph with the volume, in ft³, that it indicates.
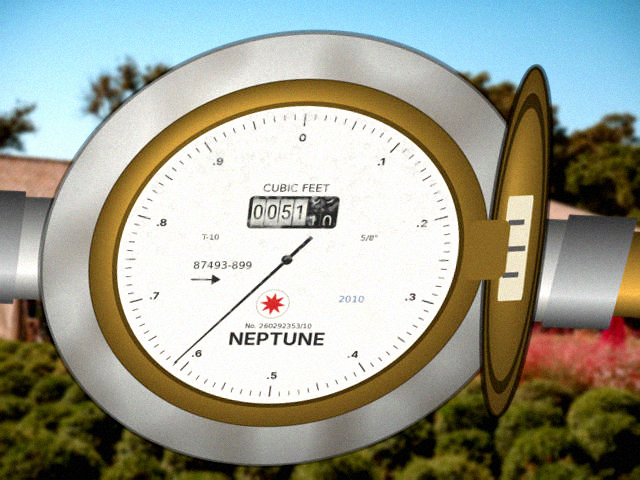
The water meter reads 5109.61 ft³
